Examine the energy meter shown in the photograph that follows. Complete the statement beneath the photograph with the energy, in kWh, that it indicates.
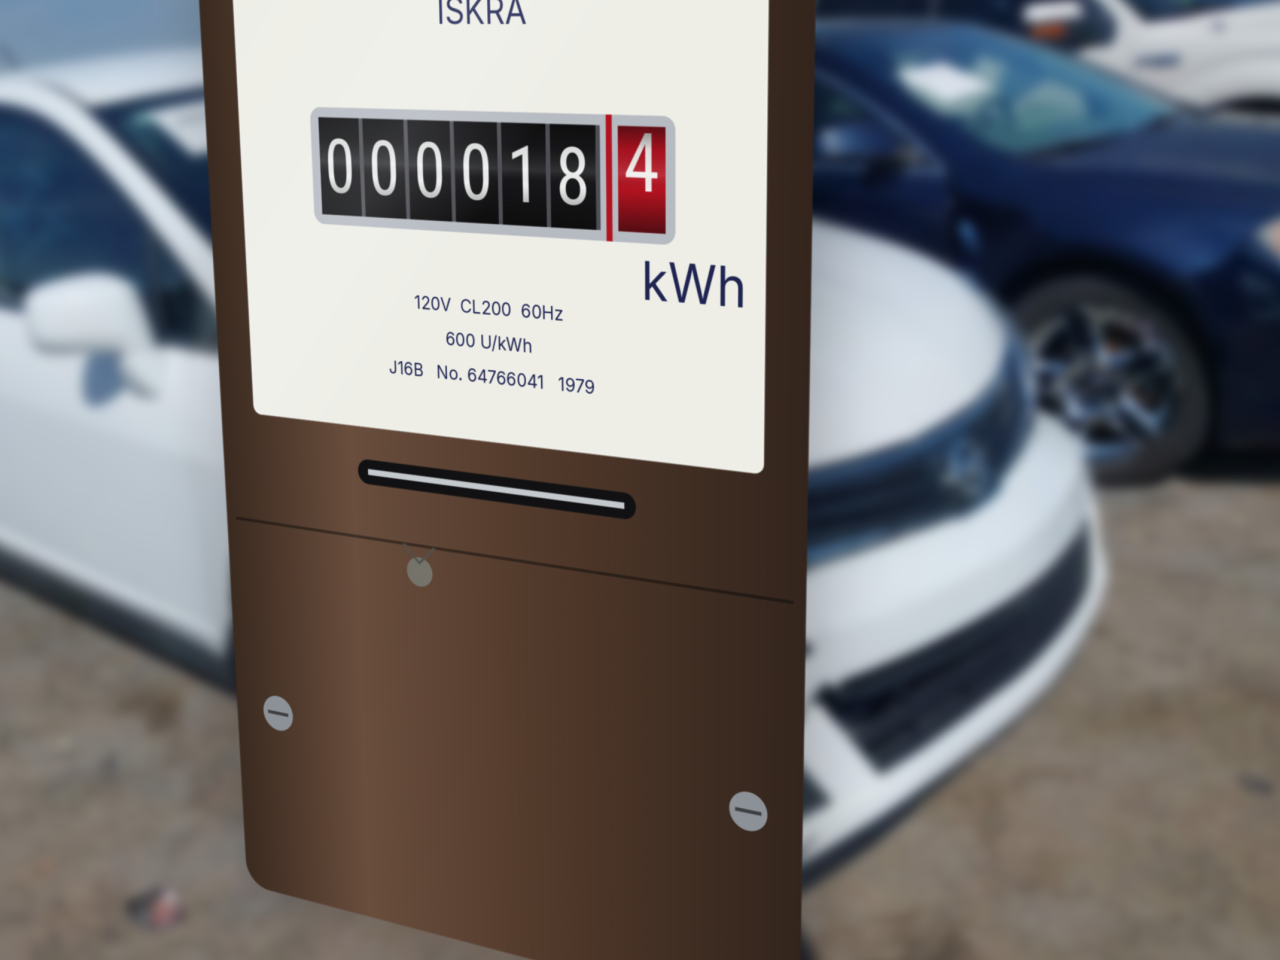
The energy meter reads 18.4 kWh
